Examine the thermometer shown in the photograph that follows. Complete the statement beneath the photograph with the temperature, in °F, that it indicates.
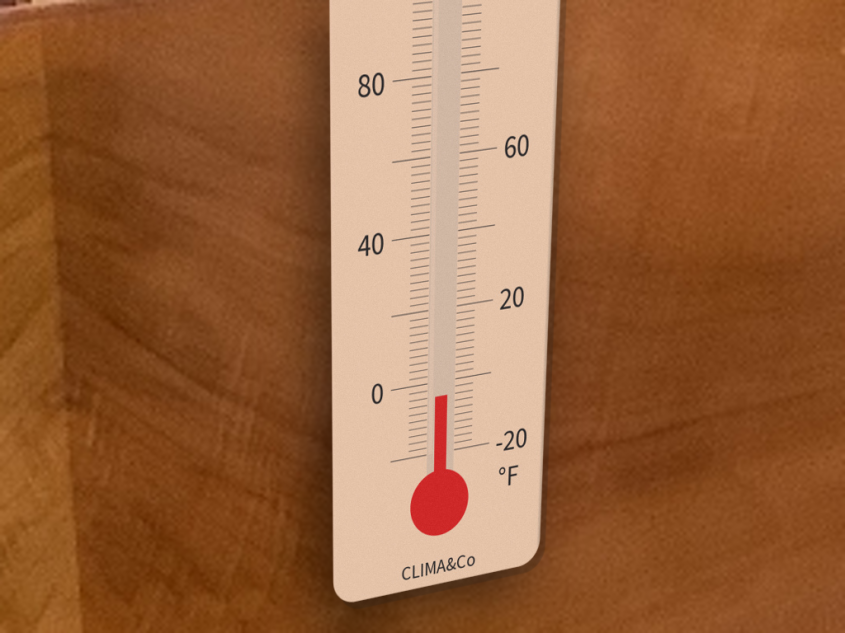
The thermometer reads -4 °F
